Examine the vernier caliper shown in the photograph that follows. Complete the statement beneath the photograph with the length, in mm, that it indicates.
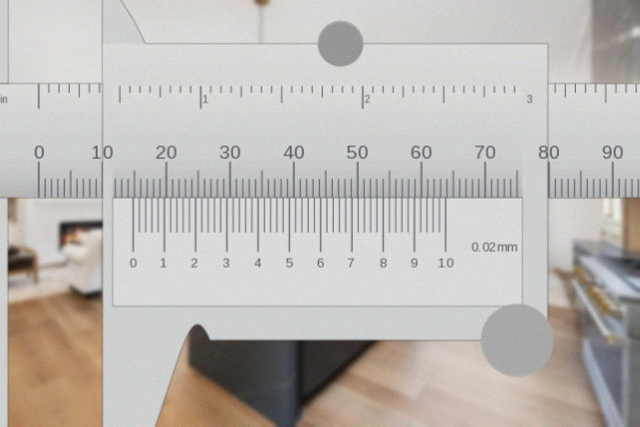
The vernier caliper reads 14.8 mm
